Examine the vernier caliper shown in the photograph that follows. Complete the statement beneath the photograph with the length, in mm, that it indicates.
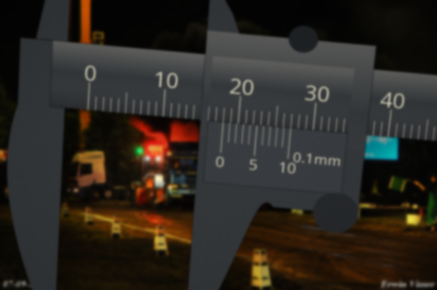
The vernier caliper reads 18.0 mm
